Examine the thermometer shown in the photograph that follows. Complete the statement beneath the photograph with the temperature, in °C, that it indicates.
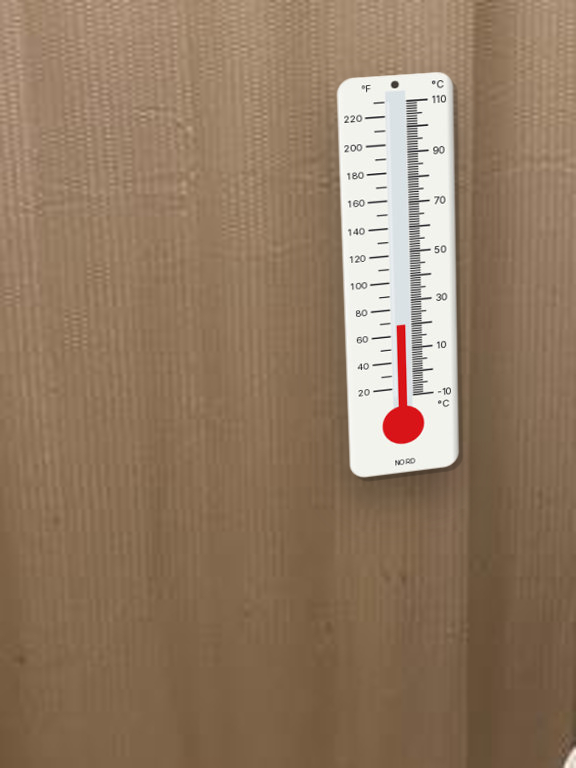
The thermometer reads 20 °C
